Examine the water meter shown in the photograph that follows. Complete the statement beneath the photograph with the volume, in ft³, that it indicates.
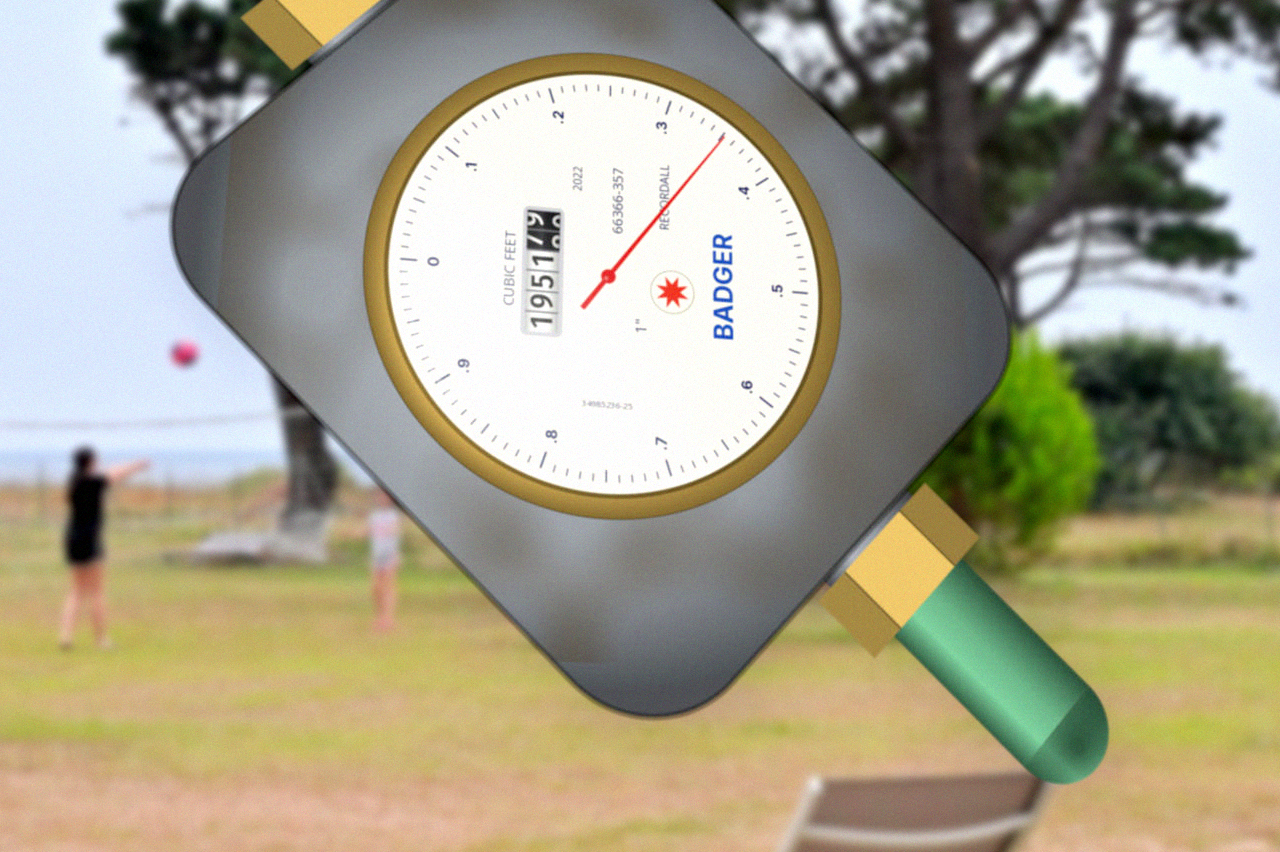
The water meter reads 195179.35 ft³
